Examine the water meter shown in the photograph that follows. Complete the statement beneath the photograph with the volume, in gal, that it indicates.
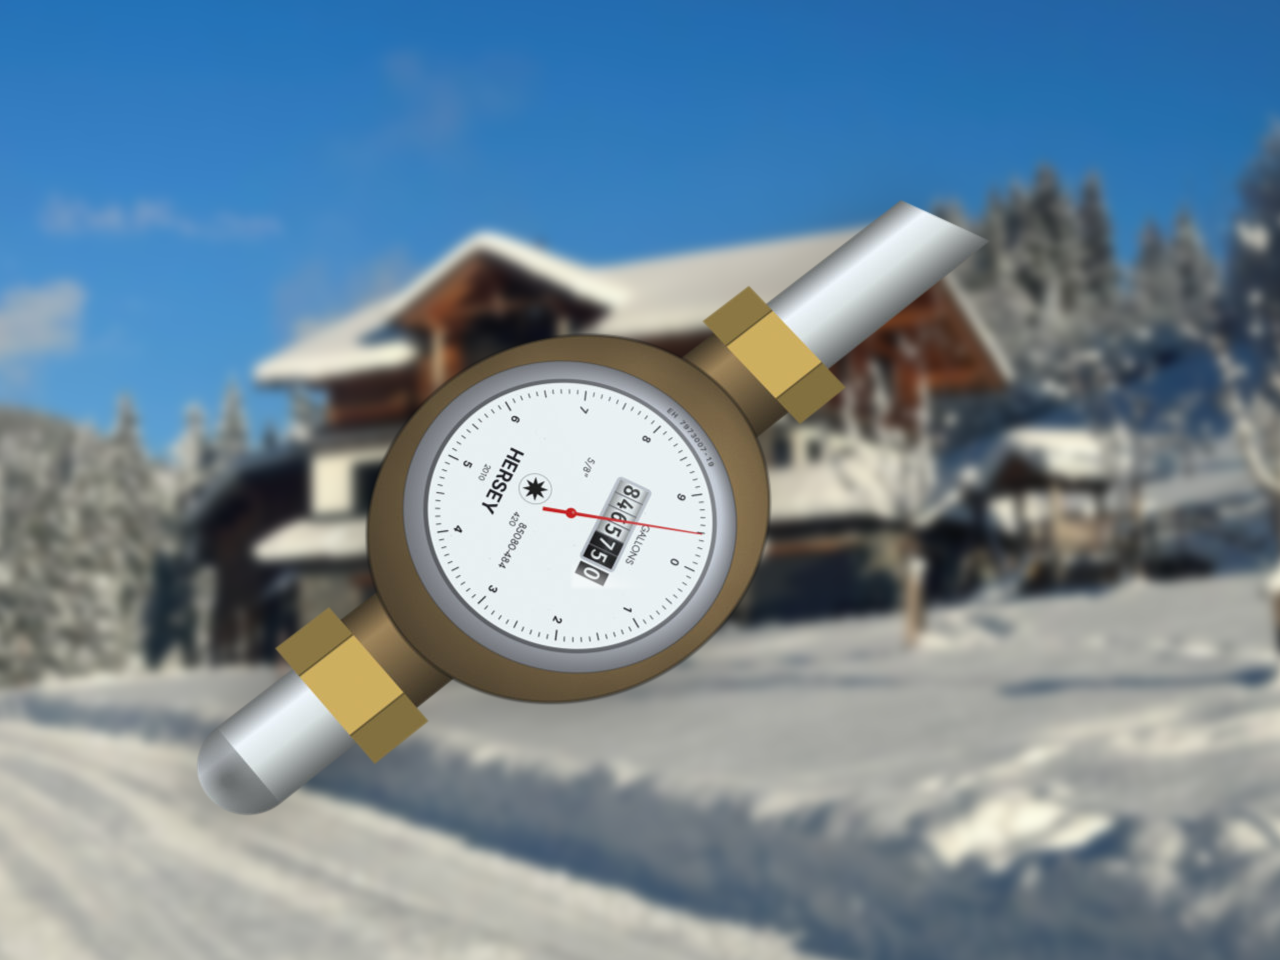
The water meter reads 8465749.5 gal
